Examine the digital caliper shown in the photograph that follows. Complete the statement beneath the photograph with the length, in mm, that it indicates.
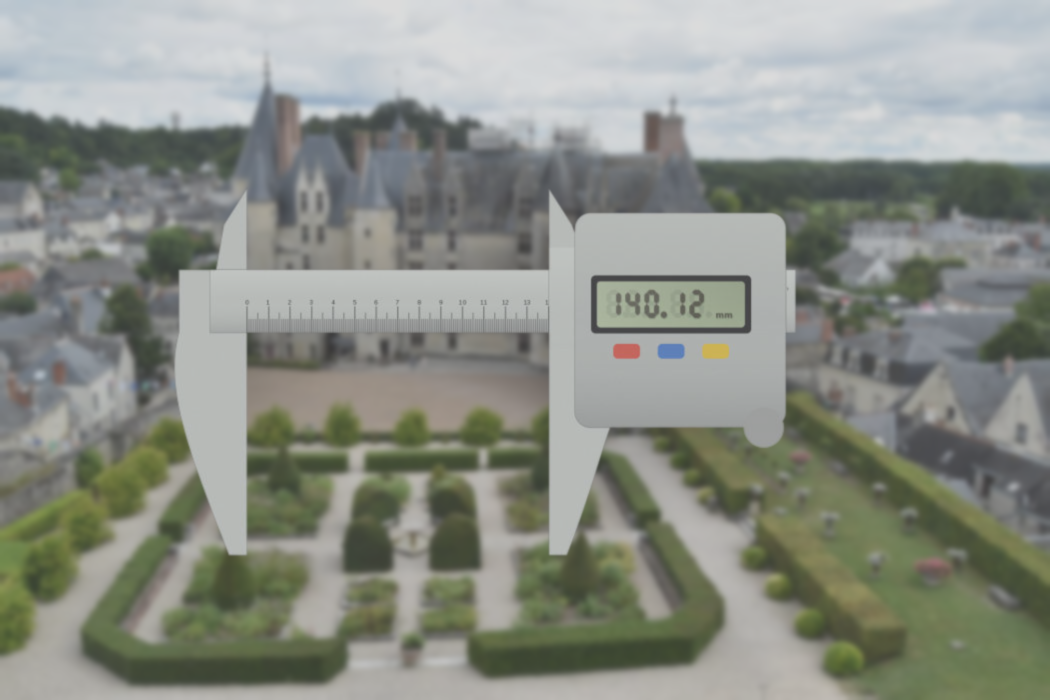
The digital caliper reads 140.12 mm
